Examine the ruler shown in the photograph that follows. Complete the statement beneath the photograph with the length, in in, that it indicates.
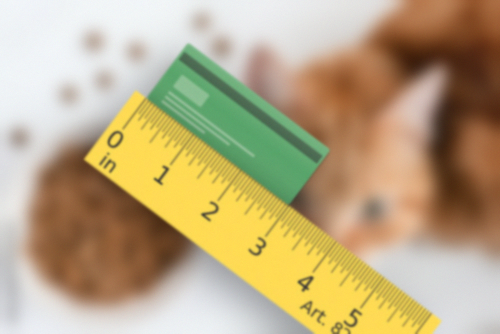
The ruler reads 3 in
